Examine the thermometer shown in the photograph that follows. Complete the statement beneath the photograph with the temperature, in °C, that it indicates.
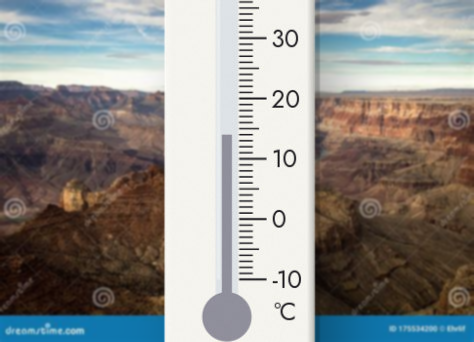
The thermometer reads 14 °C
